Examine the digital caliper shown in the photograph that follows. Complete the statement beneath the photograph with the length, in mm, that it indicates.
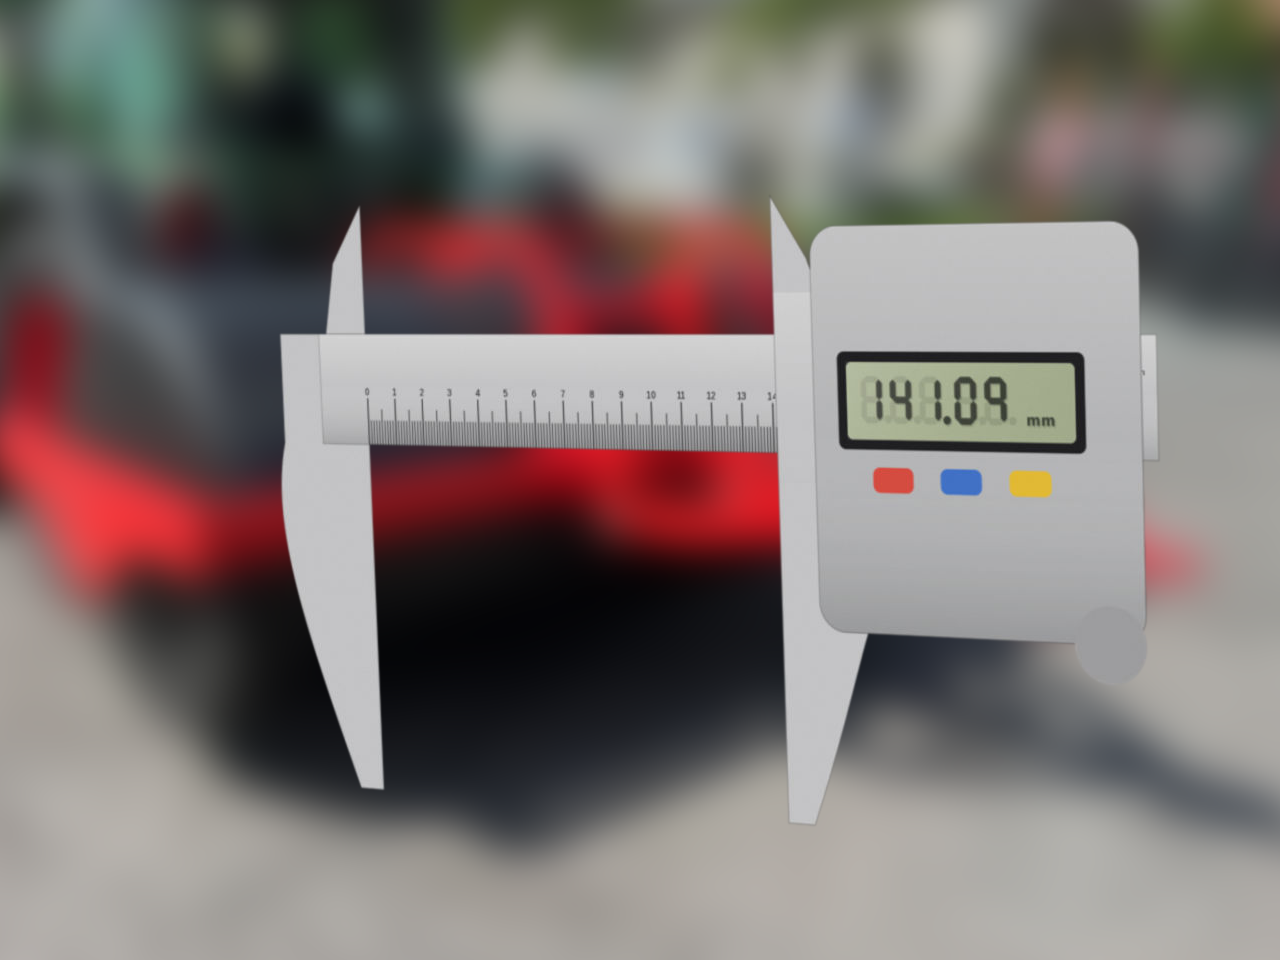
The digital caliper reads 141.09 mm
